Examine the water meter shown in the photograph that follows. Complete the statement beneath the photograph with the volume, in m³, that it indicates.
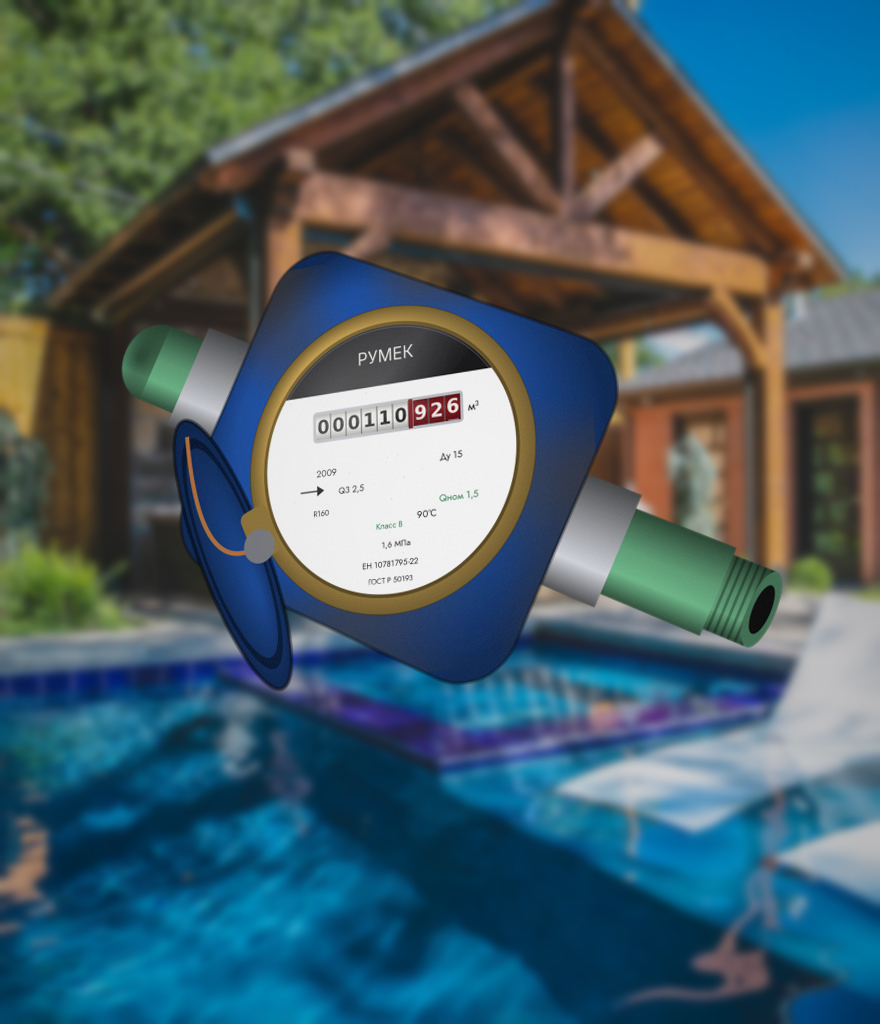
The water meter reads 110.926 m³
